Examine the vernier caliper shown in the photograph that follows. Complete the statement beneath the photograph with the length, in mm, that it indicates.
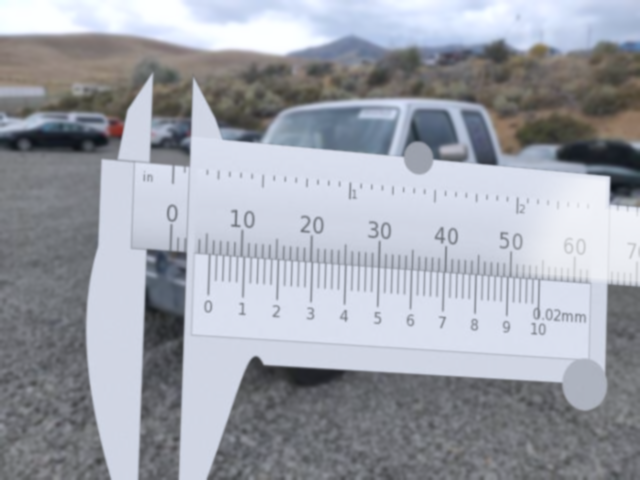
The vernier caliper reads 5.5 mm
